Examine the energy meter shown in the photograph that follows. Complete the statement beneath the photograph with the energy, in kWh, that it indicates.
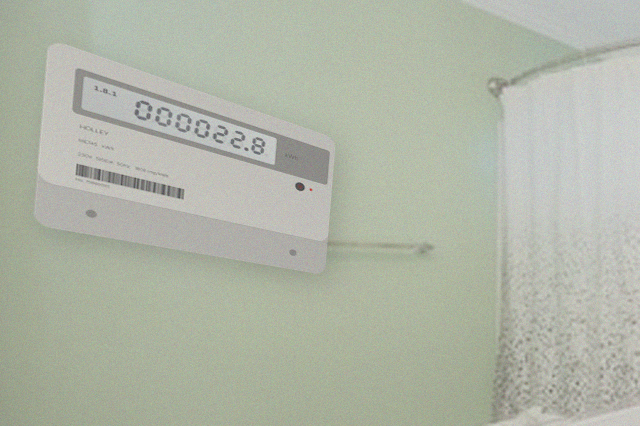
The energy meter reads 22.8 kWh
